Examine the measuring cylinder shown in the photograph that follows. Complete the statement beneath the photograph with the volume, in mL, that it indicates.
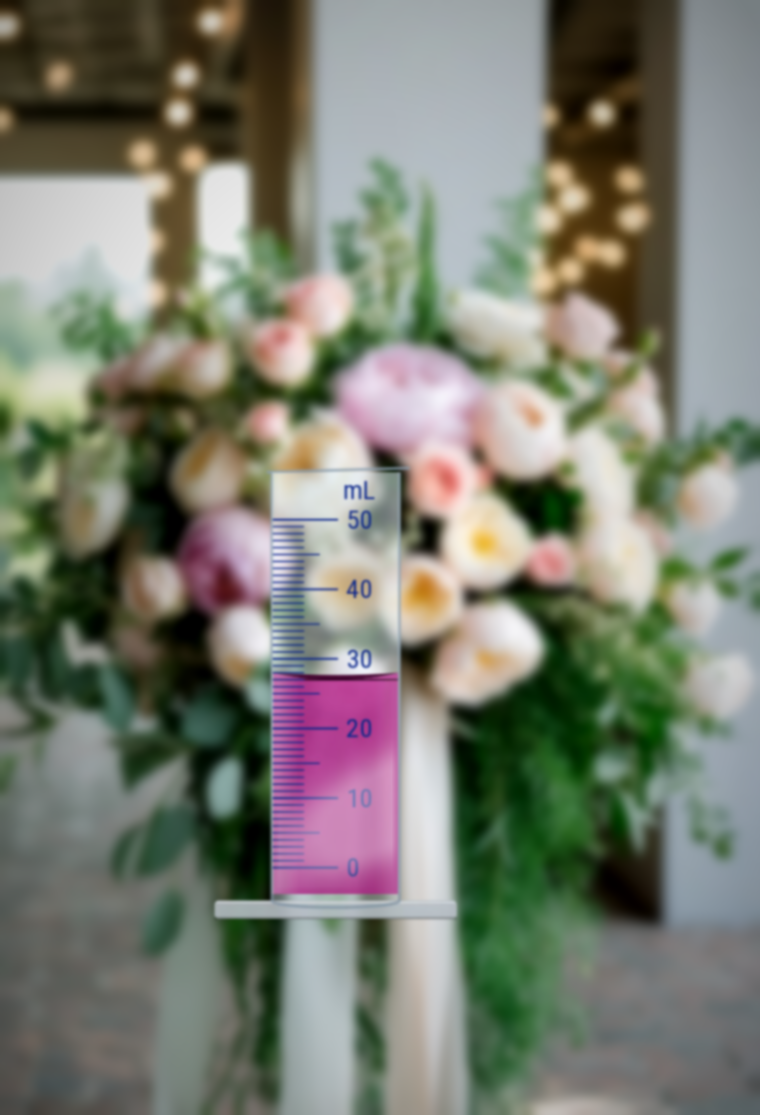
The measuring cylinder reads 27 mL
